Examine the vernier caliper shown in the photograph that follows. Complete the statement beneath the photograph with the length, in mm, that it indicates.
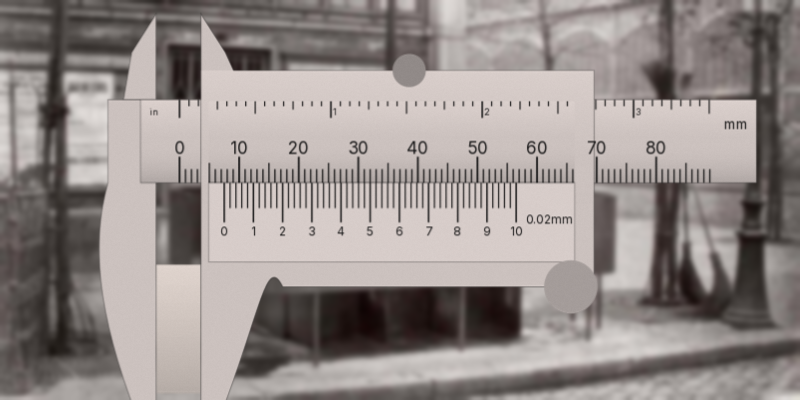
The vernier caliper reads 7.5 mm
